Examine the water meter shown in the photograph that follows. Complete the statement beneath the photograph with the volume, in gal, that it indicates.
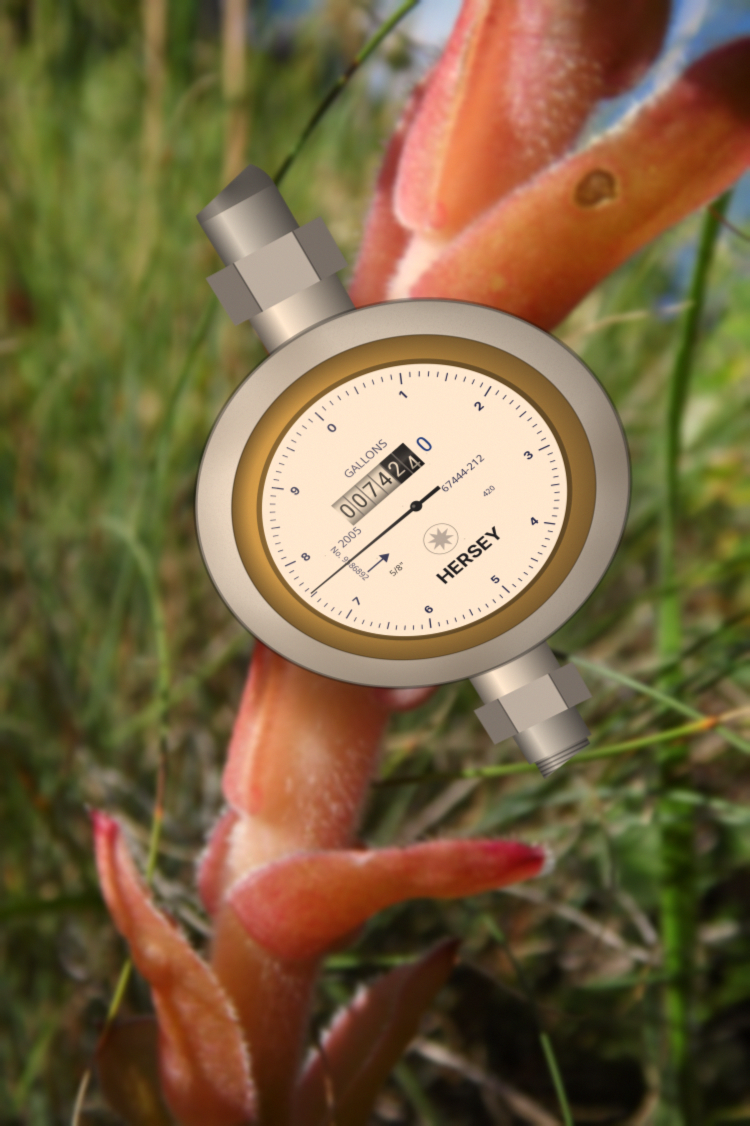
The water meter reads 74237.5 gal
